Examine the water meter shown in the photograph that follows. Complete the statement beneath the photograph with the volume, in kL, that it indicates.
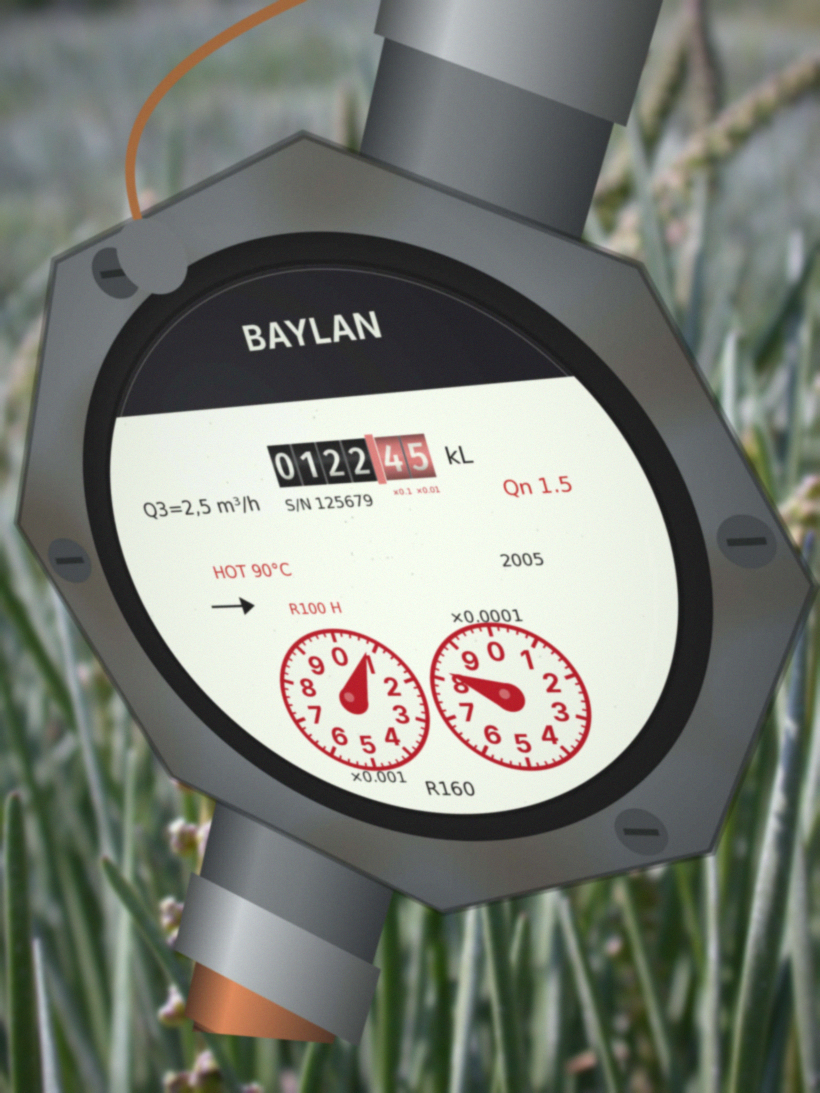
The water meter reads 122.4508 kL
